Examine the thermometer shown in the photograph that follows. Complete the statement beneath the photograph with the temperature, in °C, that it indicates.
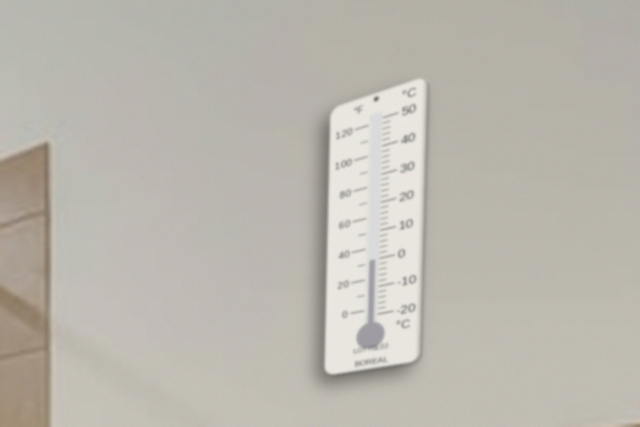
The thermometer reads 0 °C
